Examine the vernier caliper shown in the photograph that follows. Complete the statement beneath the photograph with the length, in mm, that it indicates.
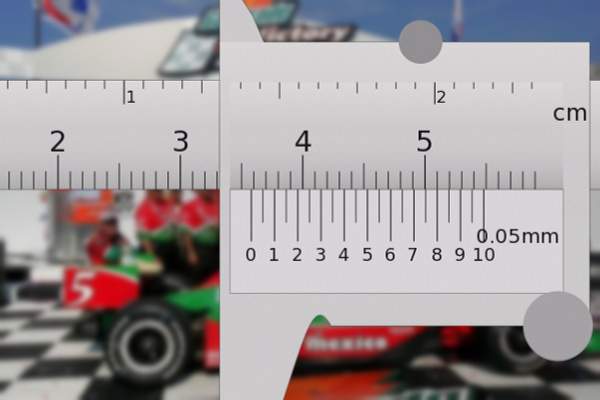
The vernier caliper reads 35.8 mm
